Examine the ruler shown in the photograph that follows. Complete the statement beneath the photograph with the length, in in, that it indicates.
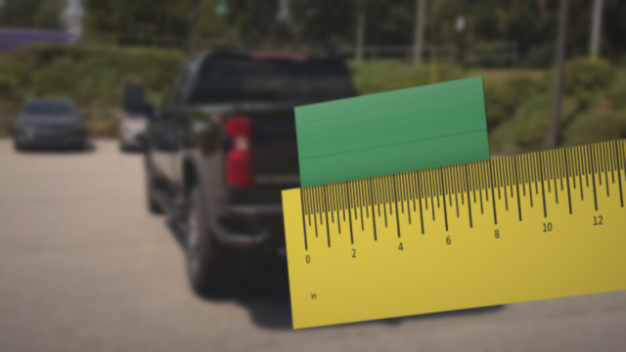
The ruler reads 8 in
